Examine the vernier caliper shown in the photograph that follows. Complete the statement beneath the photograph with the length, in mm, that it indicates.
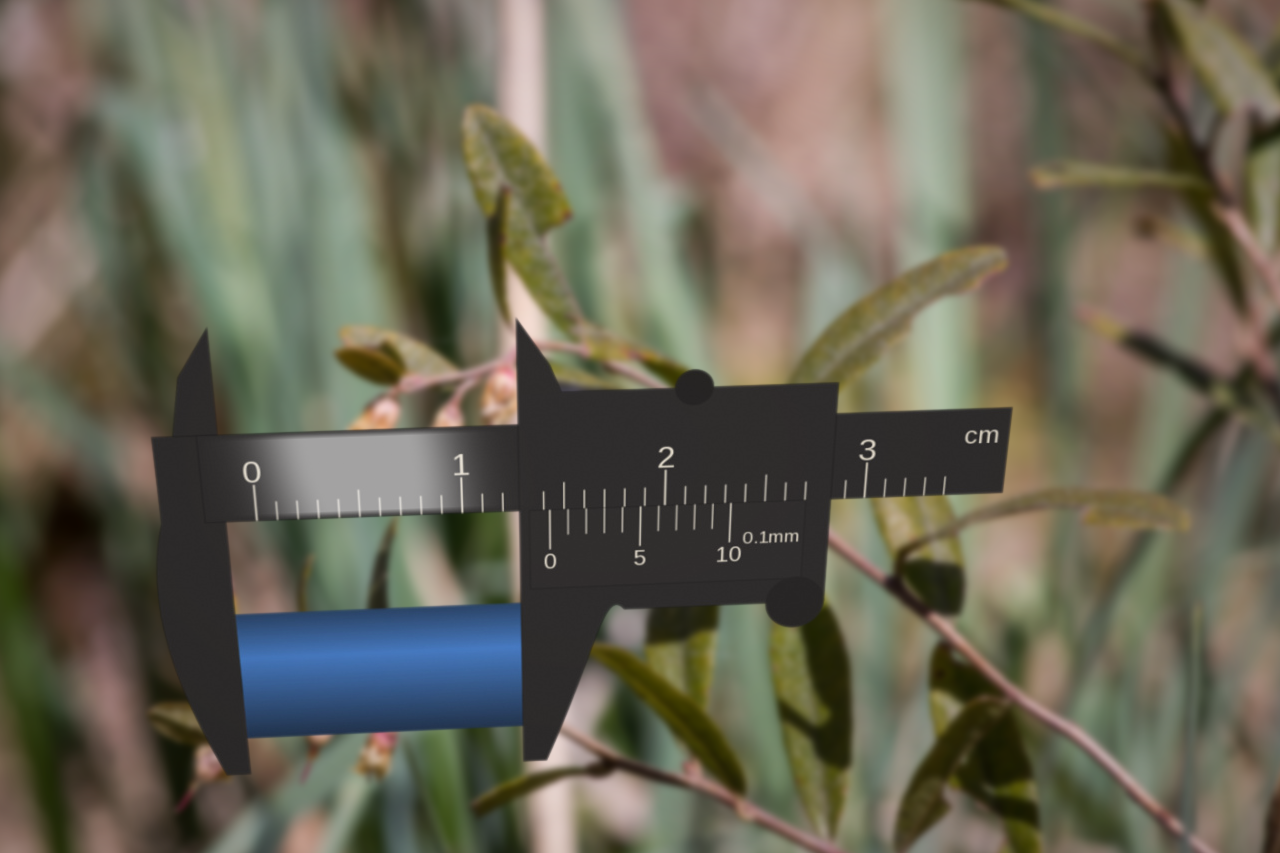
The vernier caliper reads 14.3 mm
